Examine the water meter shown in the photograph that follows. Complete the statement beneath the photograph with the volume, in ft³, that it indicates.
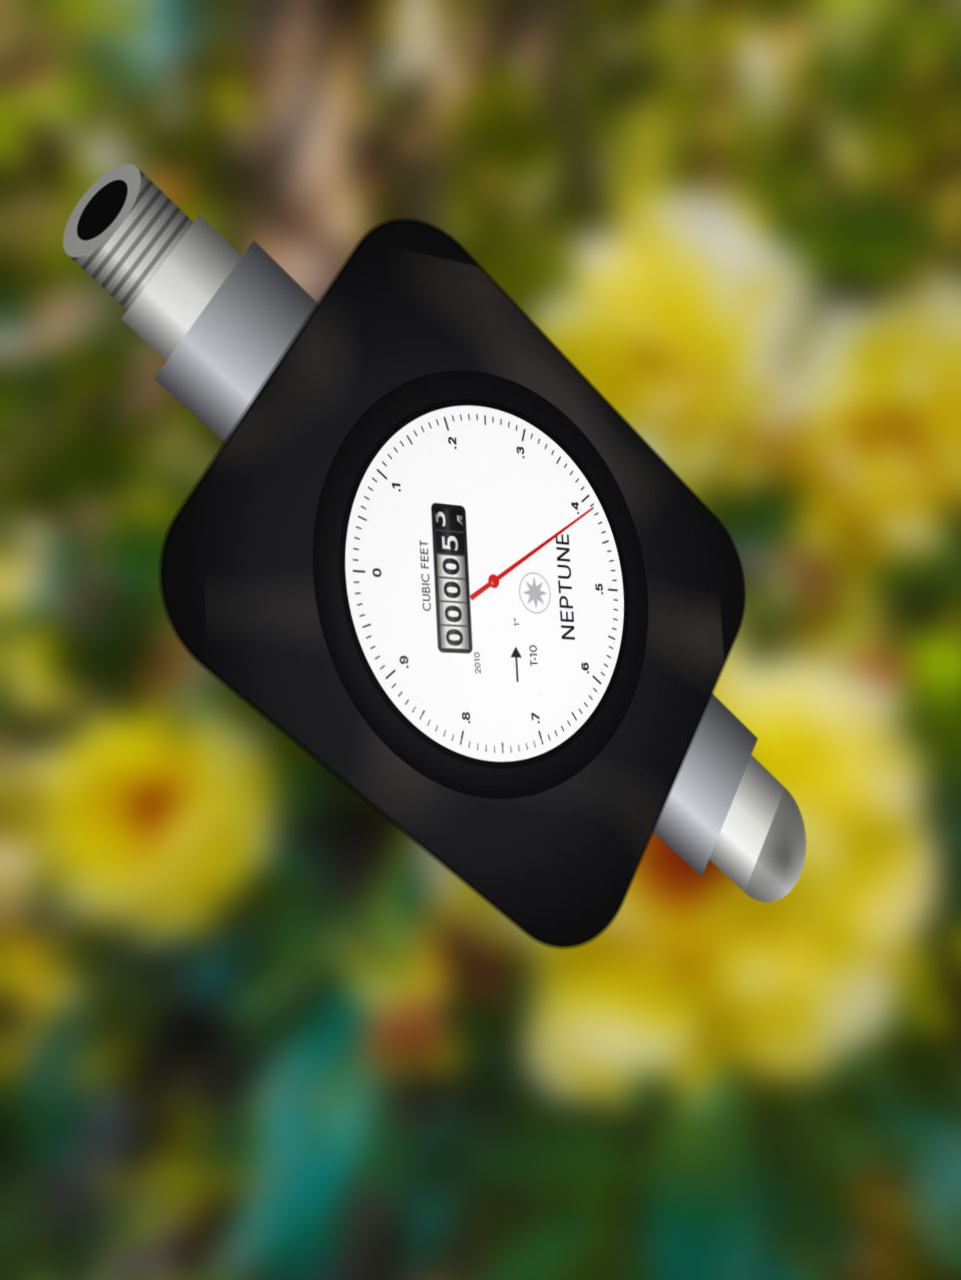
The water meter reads 53.41 ft³
